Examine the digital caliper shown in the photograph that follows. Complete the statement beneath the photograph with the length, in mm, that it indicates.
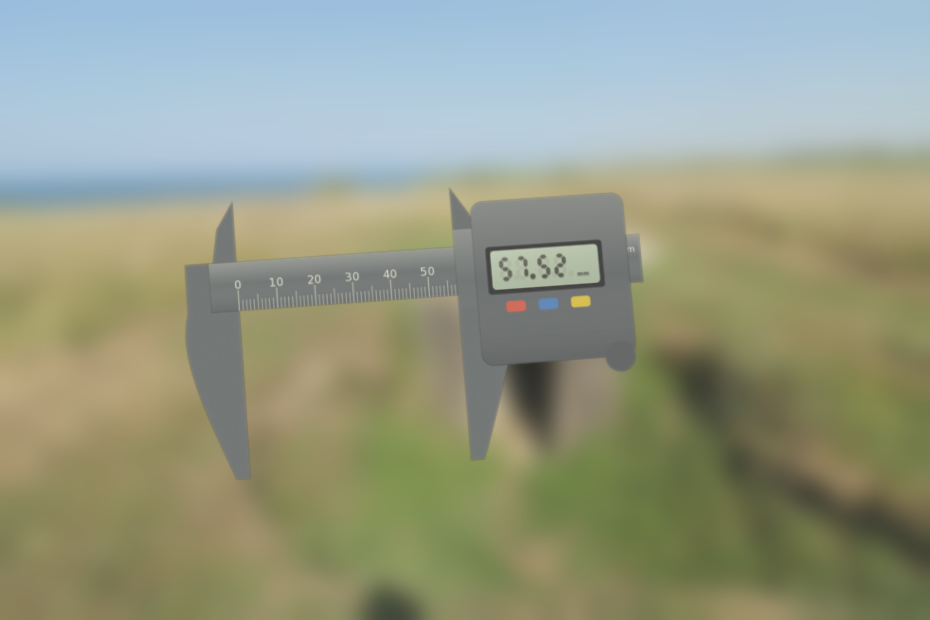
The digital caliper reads 57.52 mm
